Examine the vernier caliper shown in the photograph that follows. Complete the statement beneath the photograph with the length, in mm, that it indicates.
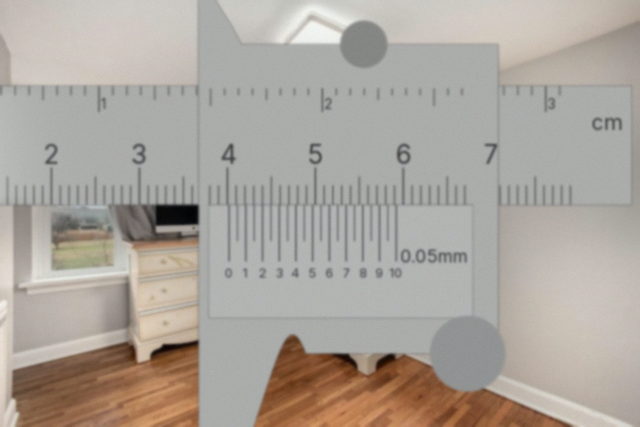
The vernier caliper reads 40.2 mm
